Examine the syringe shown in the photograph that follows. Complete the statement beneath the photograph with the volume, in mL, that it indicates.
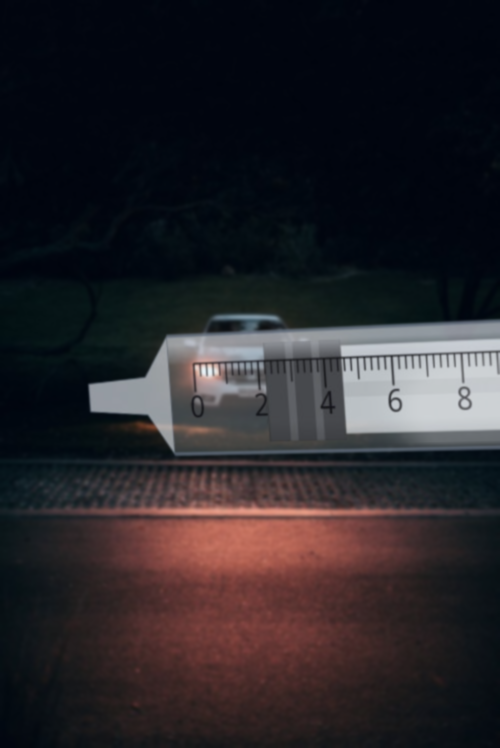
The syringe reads 2.2 mL
